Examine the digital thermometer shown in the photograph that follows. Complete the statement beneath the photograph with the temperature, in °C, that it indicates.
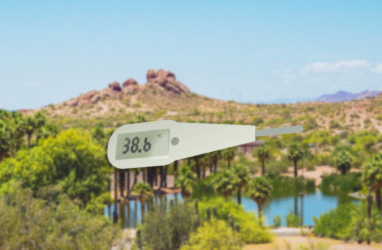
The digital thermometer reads 38.6 °C
